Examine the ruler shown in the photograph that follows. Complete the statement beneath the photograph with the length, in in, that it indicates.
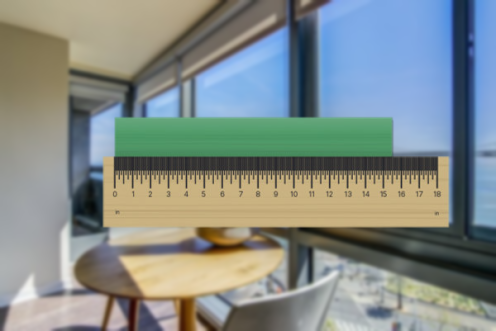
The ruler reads 15.5 in
